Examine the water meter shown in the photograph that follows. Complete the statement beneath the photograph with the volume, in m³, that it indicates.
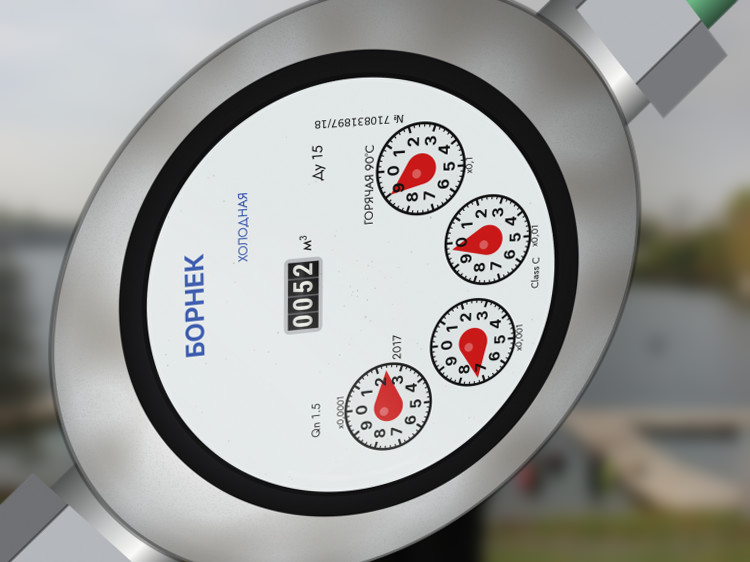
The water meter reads 52.8972 m³
